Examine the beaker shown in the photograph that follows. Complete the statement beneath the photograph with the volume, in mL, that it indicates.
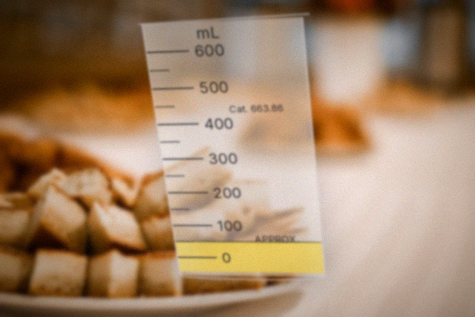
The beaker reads 50 mL
